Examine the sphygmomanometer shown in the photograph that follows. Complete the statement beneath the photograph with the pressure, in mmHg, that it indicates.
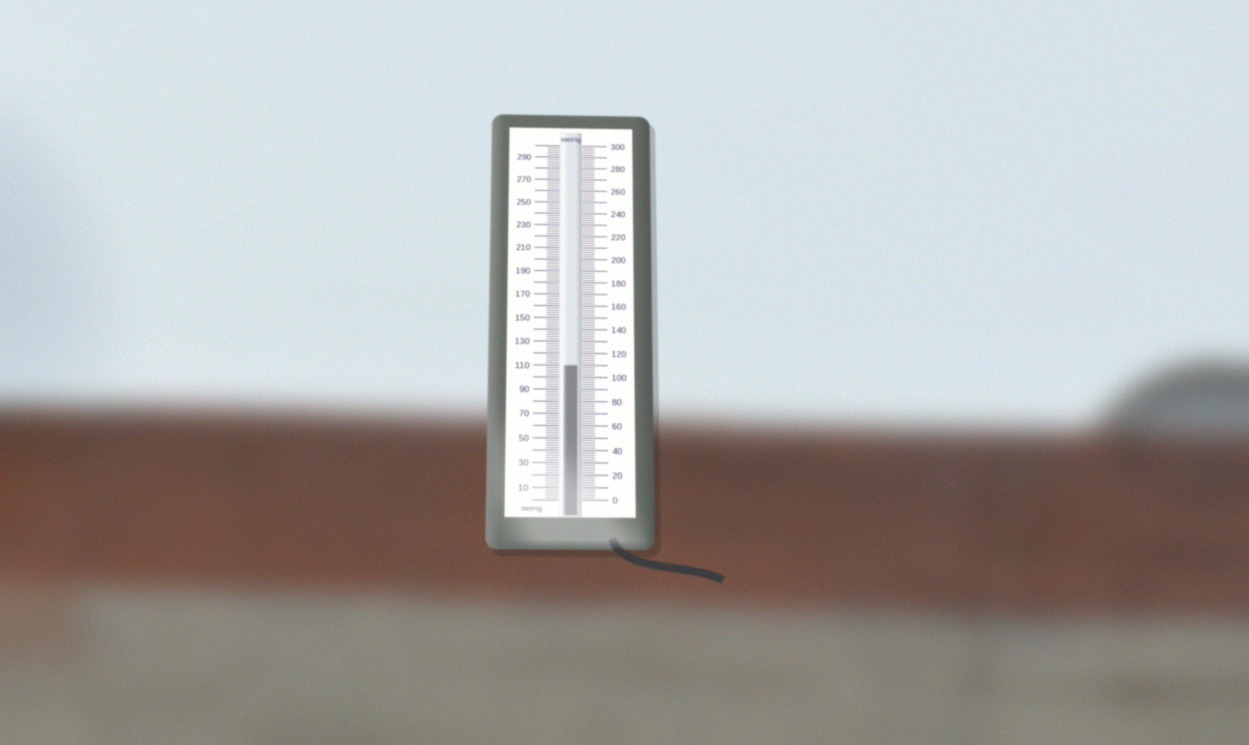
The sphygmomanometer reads 110 mmHg
